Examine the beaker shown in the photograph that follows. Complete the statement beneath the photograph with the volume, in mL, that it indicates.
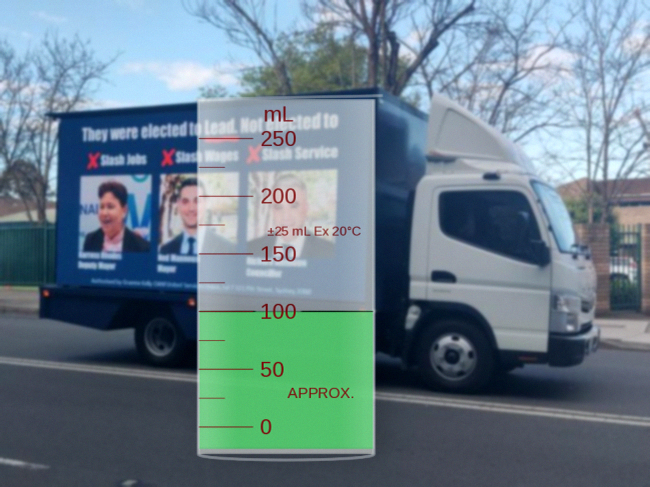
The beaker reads 100 mL
